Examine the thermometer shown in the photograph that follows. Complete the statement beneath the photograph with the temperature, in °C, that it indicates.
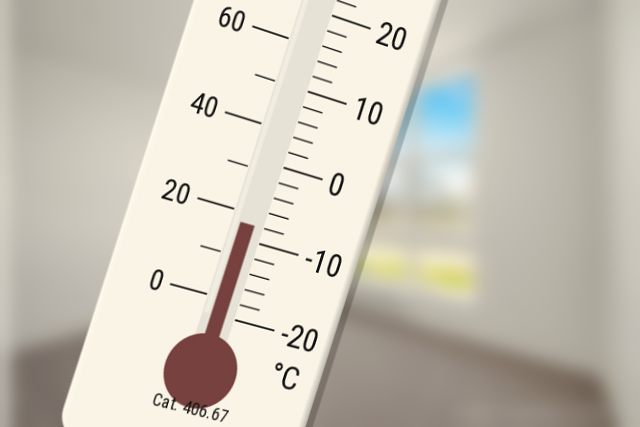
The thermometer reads -8 °C
